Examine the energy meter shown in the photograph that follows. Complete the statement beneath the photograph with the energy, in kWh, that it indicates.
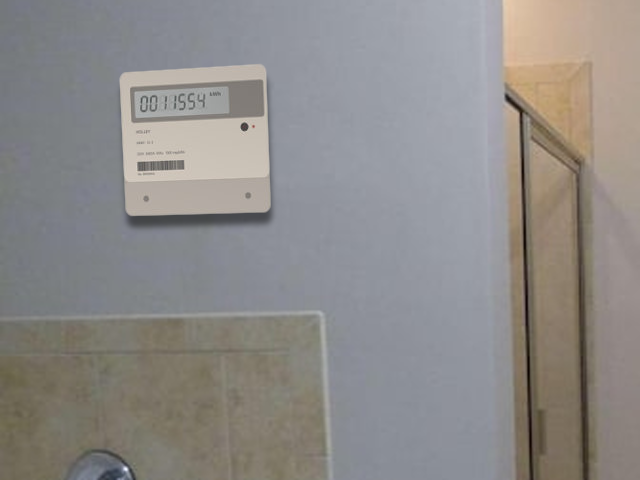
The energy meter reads 11554 kWh
